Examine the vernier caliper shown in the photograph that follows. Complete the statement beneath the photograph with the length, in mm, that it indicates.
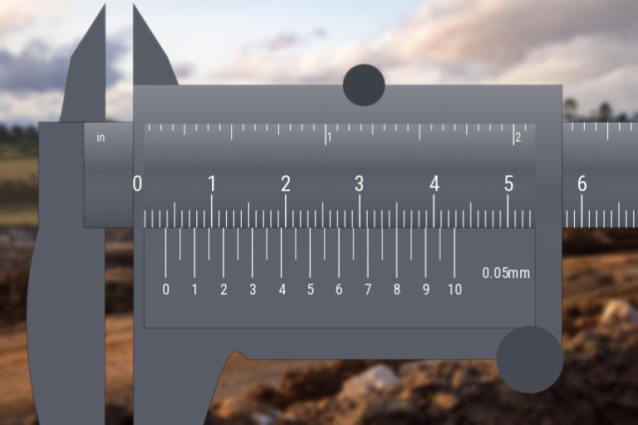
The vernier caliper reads 3.8 mm
